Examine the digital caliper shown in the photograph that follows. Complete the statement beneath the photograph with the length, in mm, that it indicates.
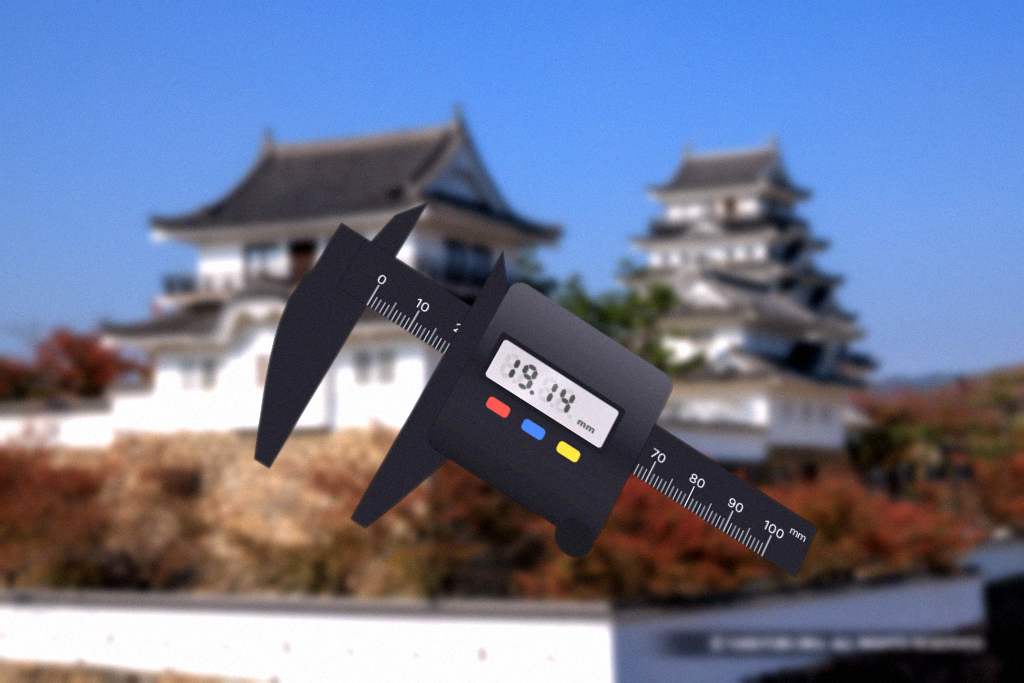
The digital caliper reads 19.14 mm
